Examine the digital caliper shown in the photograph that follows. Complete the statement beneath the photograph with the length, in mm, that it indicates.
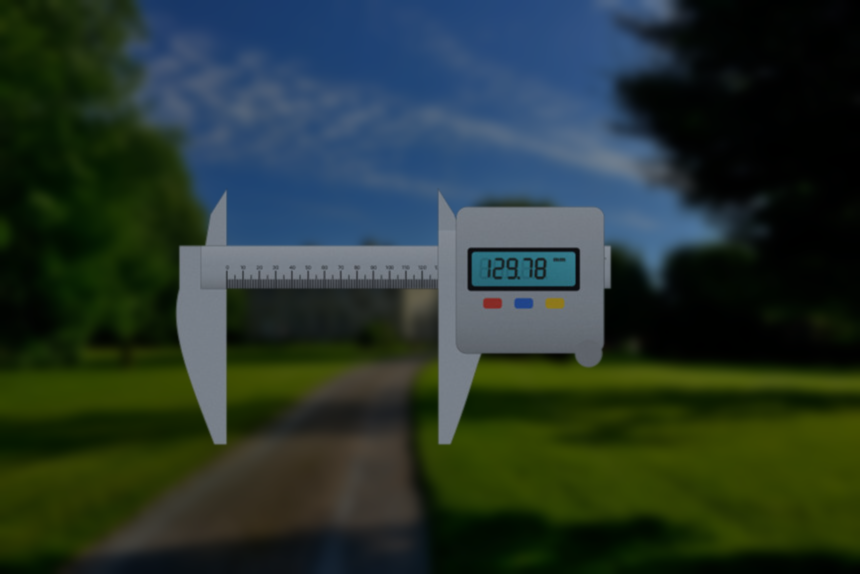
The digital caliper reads 129.78 mm
